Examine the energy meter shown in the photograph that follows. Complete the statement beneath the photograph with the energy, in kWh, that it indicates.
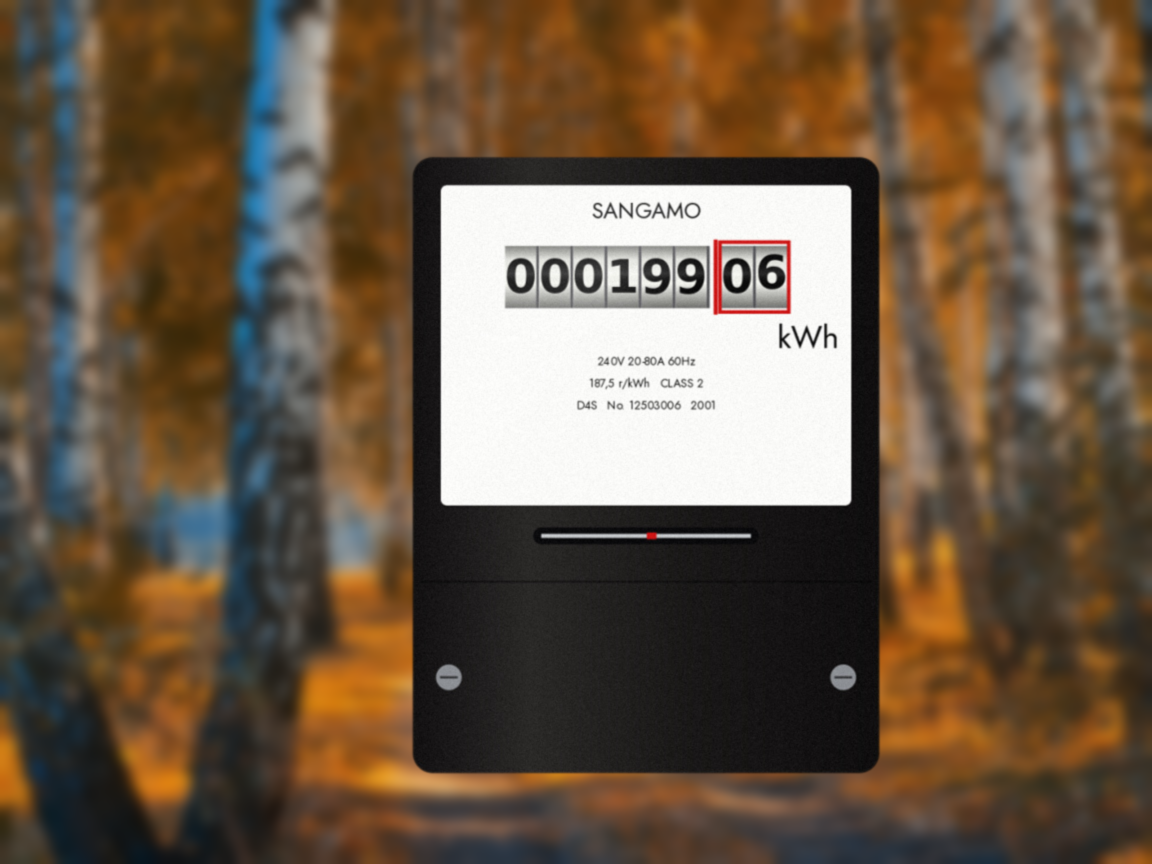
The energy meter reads 199.06 kWh
